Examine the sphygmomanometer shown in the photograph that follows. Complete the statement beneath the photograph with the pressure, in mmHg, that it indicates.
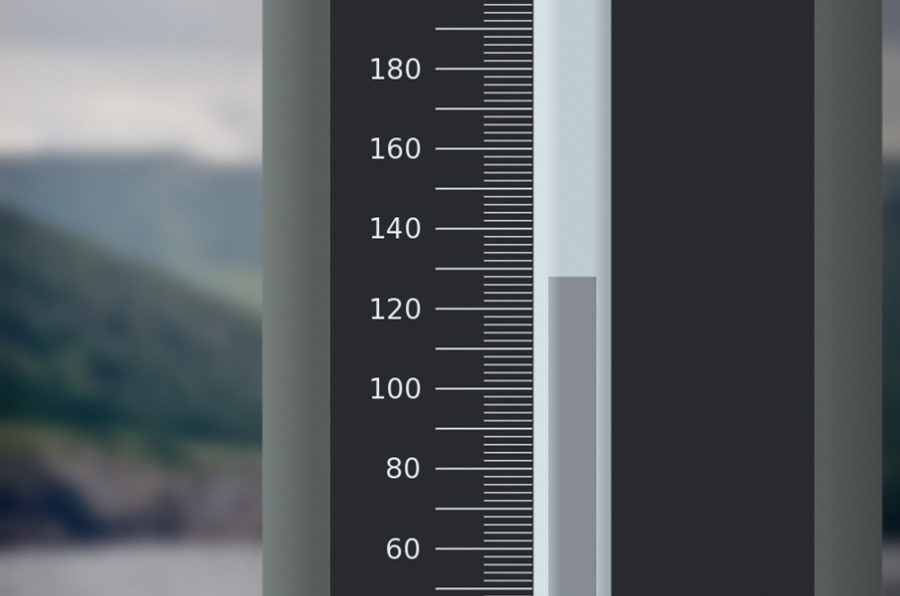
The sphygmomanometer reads 128 mmHg
